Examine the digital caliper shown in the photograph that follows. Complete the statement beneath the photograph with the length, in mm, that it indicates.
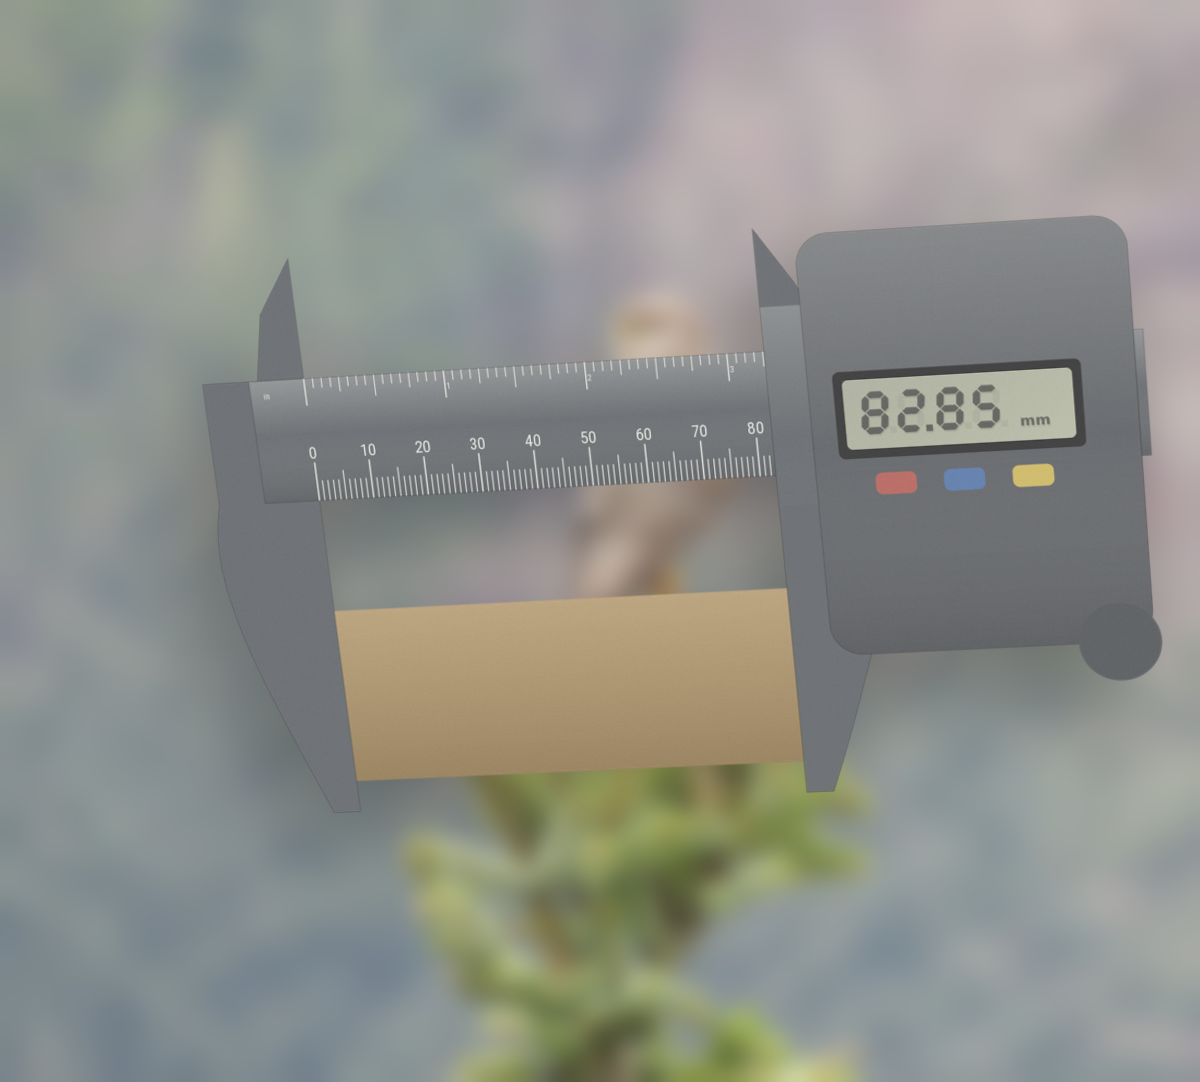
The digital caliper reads 82.85 mm
